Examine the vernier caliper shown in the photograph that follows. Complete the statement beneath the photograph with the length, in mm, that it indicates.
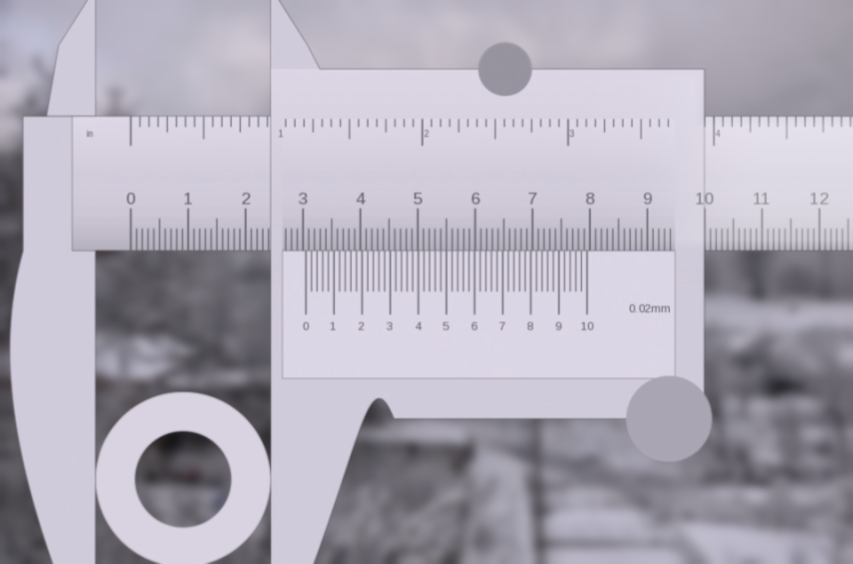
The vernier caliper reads 30.5 mm
